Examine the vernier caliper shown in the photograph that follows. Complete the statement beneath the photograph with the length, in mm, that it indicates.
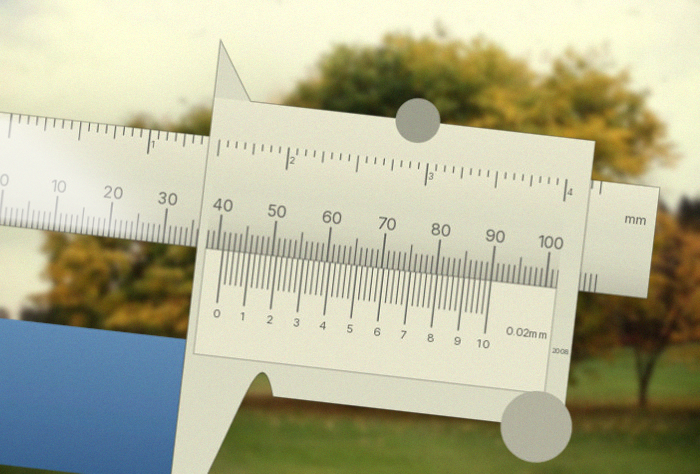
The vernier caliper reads 41.0 mm
